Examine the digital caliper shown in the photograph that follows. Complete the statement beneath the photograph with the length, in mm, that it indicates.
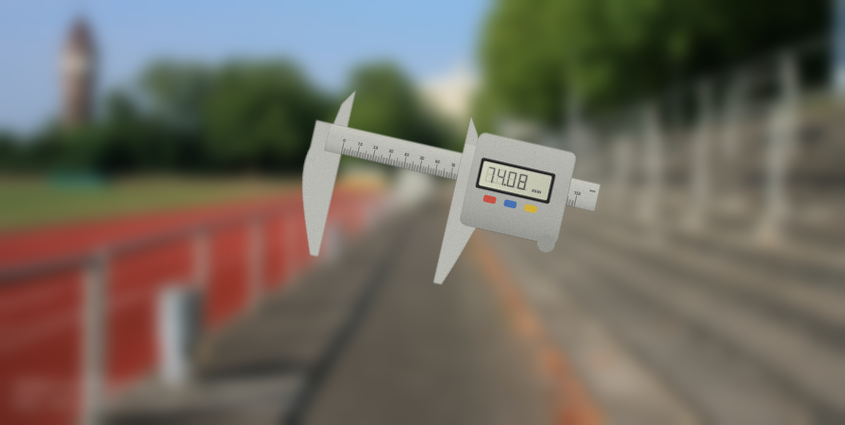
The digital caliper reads 74.08 mm
